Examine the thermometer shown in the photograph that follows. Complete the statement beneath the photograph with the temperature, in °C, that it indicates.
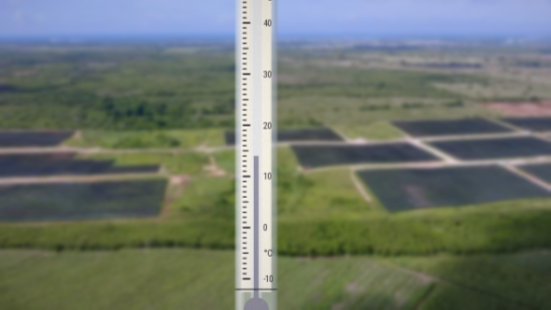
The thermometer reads 14 °C
